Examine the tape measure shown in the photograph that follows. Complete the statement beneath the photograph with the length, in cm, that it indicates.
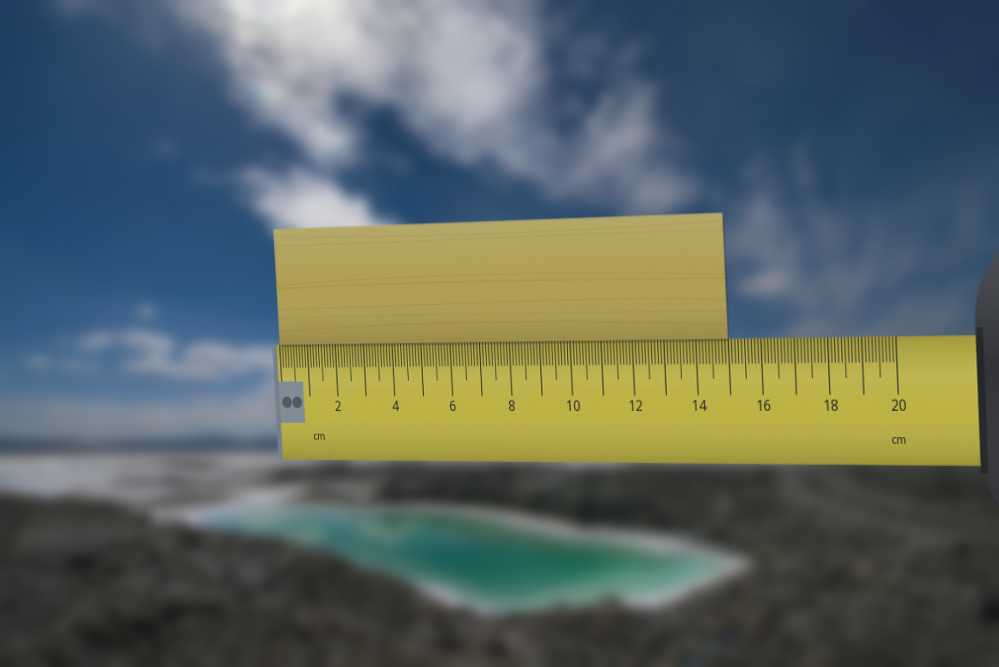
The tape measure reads 15 cm
